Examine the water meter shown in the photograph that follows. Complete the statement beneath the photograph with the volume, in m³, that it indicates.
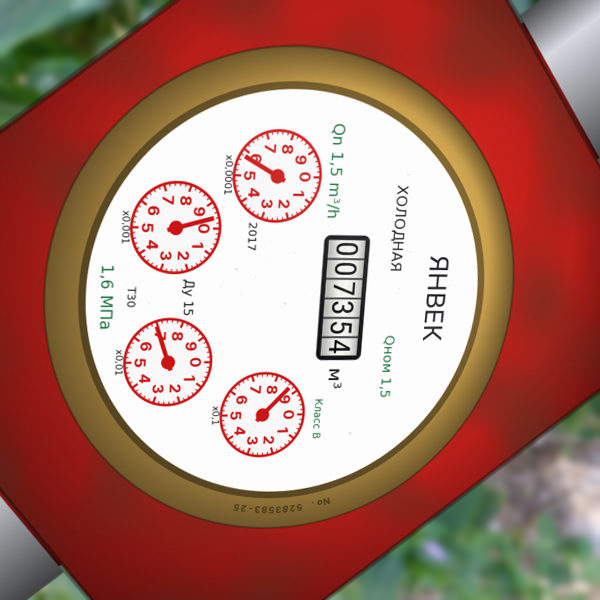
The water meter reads 7354.8695 m³
